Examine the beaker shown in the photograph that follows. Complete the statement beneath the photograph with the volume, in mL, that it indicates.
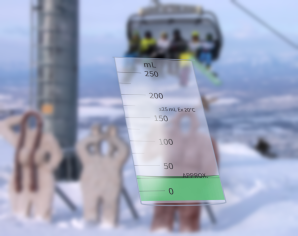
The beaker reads 25 mL
